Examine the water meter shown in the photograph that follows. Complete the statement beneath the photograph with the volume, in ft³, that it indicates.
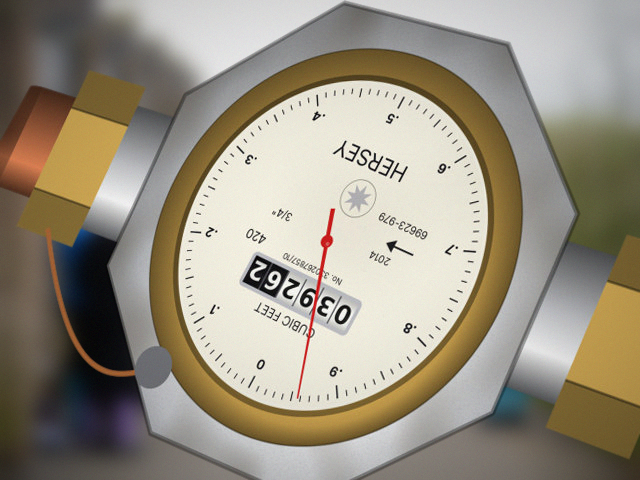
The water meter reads 39261.94 ft³
